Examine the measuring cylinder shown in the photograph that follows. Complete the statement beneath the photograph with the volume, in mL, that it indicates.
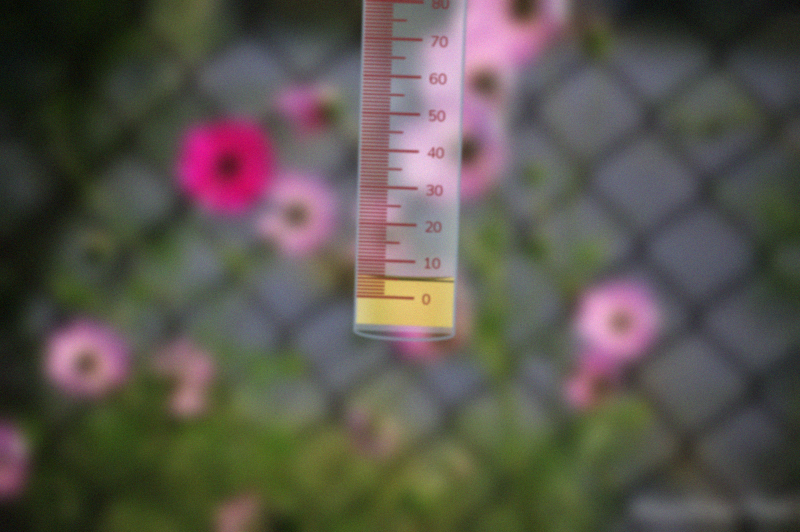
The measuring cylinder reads 5 mL
